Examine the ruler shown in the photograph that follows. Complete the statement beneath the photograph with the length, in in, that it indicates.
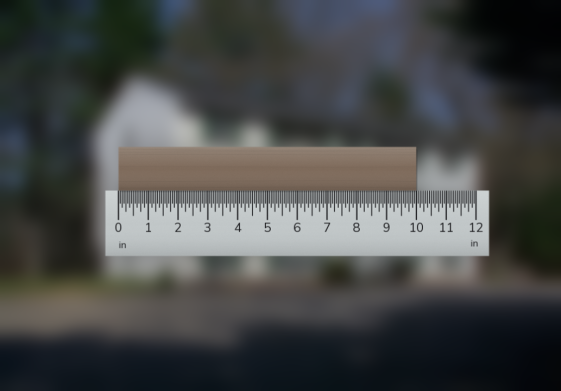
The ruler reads 10 in
